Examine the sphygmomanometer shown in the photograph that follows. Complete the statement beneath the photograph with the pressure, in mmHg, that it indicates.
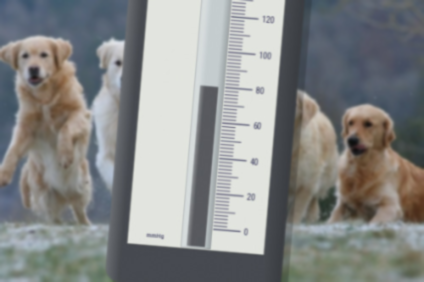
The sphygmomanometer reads 80 mmHg
